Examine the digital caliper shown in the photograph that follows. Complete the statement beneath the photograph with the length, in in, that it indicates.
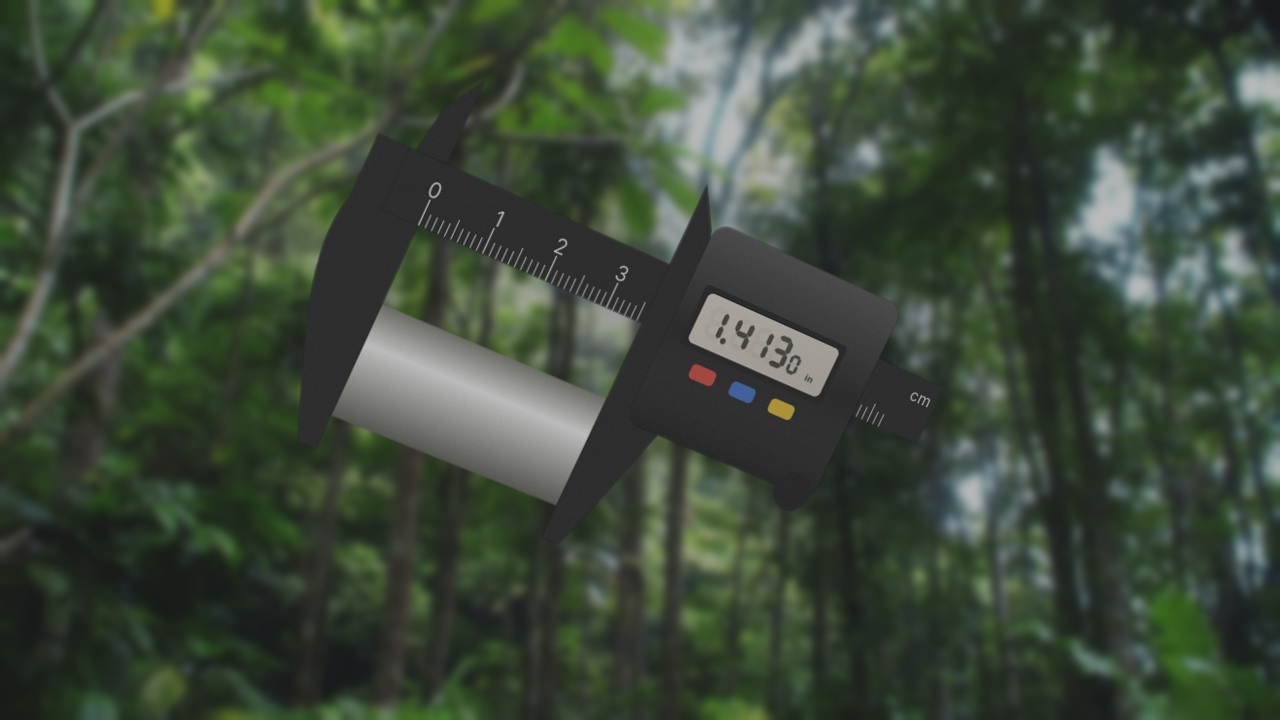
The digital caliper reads 1.4130 in
